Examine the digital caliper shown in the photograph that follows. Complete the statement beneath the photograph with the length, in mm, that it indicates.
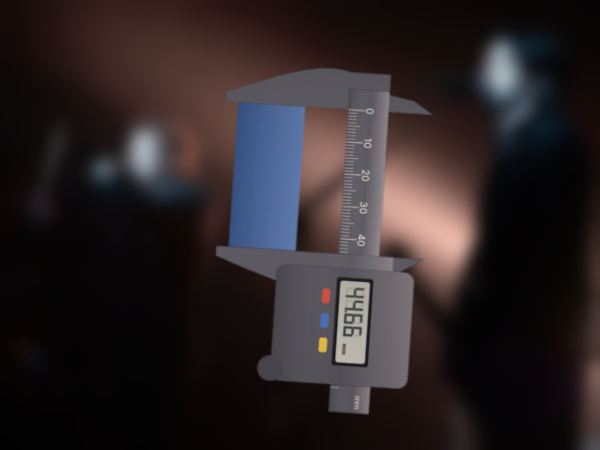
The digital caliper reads 44.66 mm
